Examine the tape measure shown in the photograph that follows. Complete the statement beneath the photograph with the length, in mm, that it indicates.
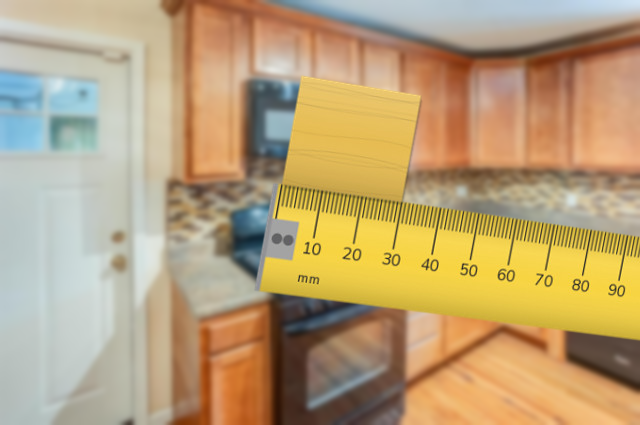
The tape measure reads 30 mm
